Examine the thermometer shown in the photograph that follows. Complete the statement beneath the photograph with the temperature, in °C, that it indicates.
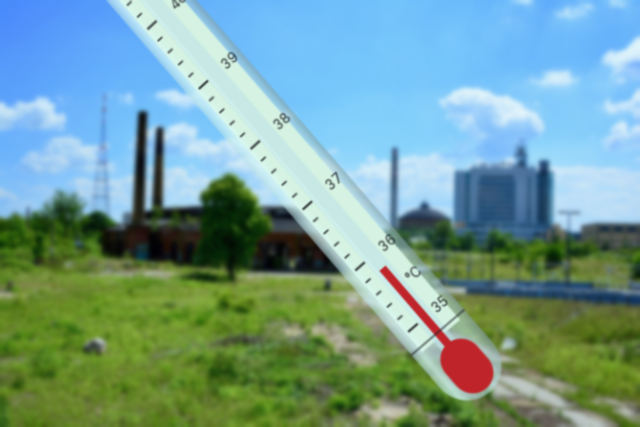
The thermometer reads 35.8 °C
